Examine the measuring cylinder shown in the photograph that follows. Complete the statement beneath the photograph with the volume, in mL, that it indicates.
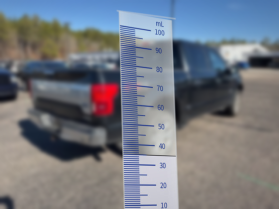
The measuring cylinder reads 35 mL
